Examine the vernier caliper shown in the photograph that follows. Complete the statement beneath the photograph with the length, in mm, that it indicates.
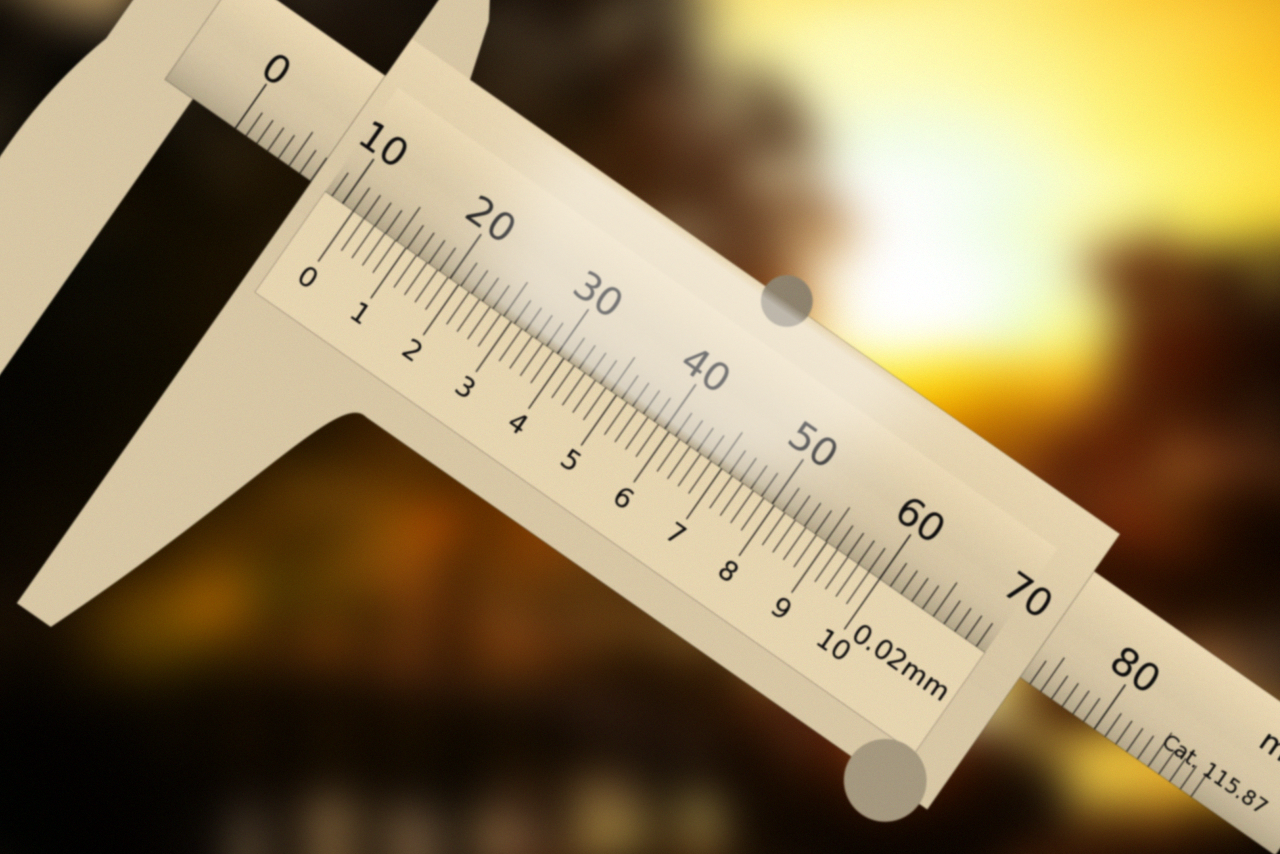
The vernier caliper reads 11.0 mm
